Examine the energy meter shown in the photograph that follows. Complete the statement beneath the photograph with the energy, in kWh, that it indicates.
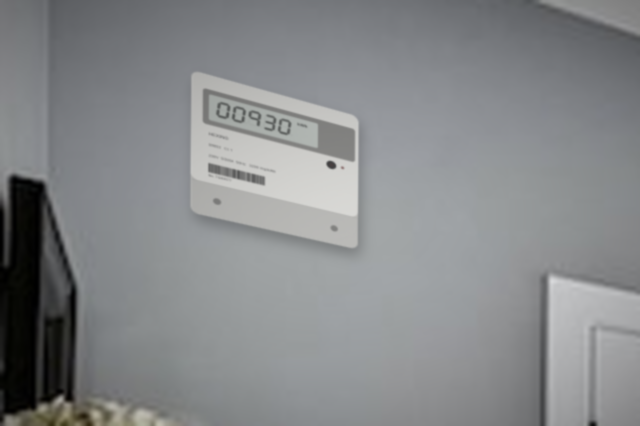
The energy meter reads 930 kWh
